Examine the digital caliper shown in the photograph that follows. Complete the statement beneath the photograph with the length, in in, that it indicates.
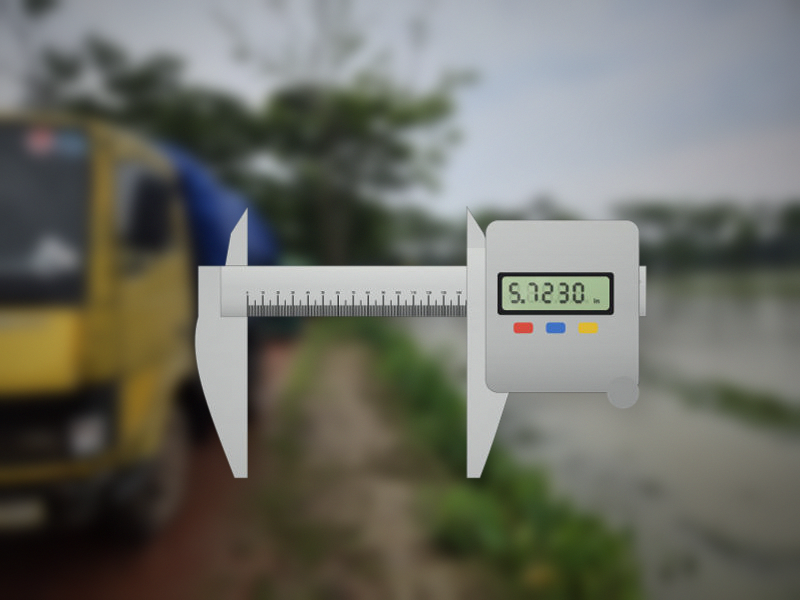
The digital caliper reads 5.7230 in
